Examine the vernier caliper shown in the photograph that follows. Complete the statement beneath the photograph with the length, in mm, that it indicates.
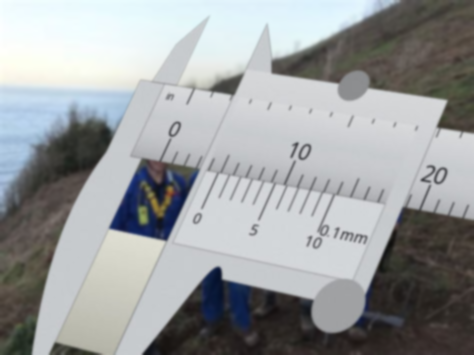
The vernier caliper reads 4.8 mm
